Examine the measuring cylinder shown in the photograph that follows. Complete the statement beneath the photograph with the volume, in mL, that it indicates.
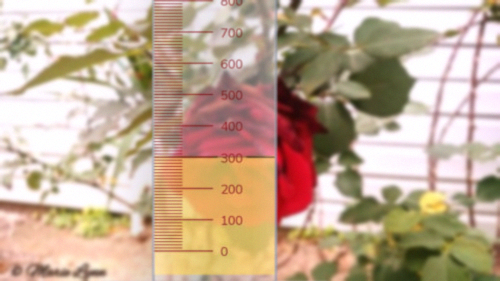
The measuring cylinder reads 300 mL
